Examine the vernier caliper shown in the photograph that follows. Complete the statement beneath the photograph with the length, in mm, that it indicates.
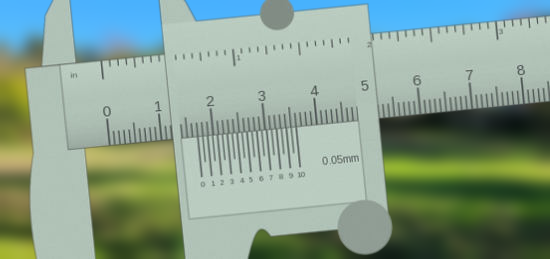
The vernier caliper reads 17.0 mm
